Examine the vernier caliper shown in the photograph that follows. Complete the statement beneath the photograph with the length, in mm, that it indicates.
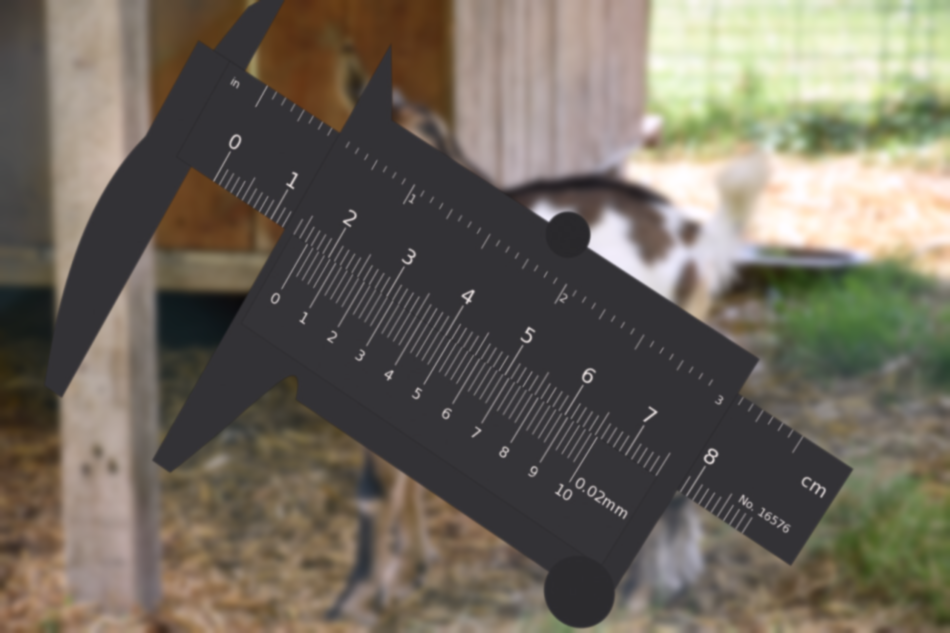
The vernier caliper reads 16.4 mm
